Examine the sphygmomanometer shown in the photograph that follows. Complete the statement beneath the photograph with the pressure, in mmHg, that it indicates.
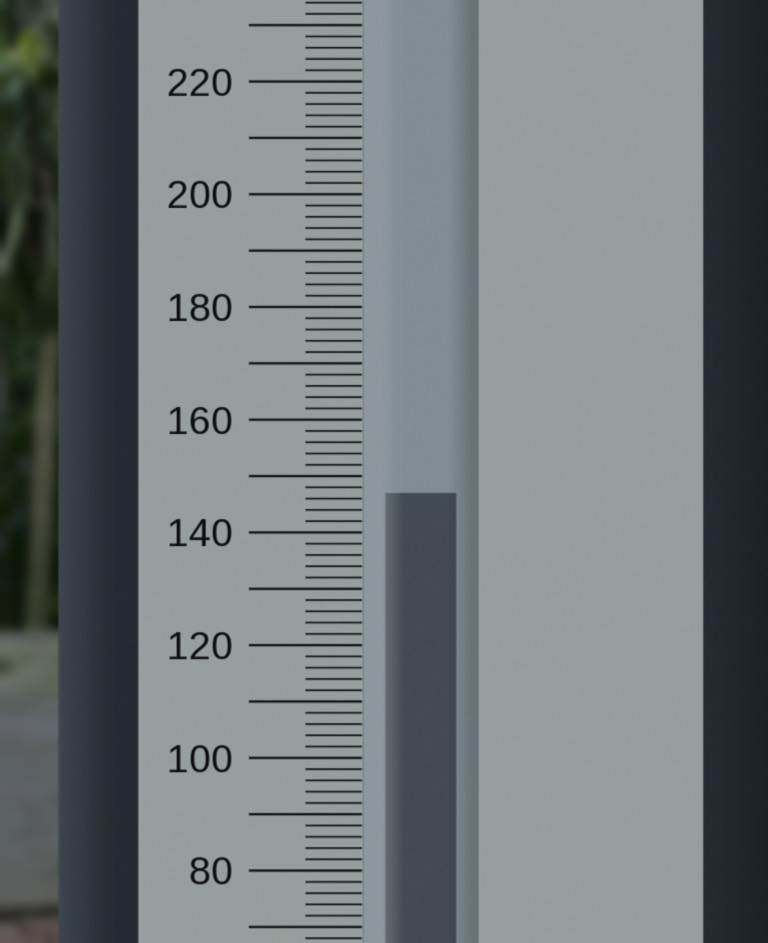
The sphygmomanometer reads 147 mmHg
